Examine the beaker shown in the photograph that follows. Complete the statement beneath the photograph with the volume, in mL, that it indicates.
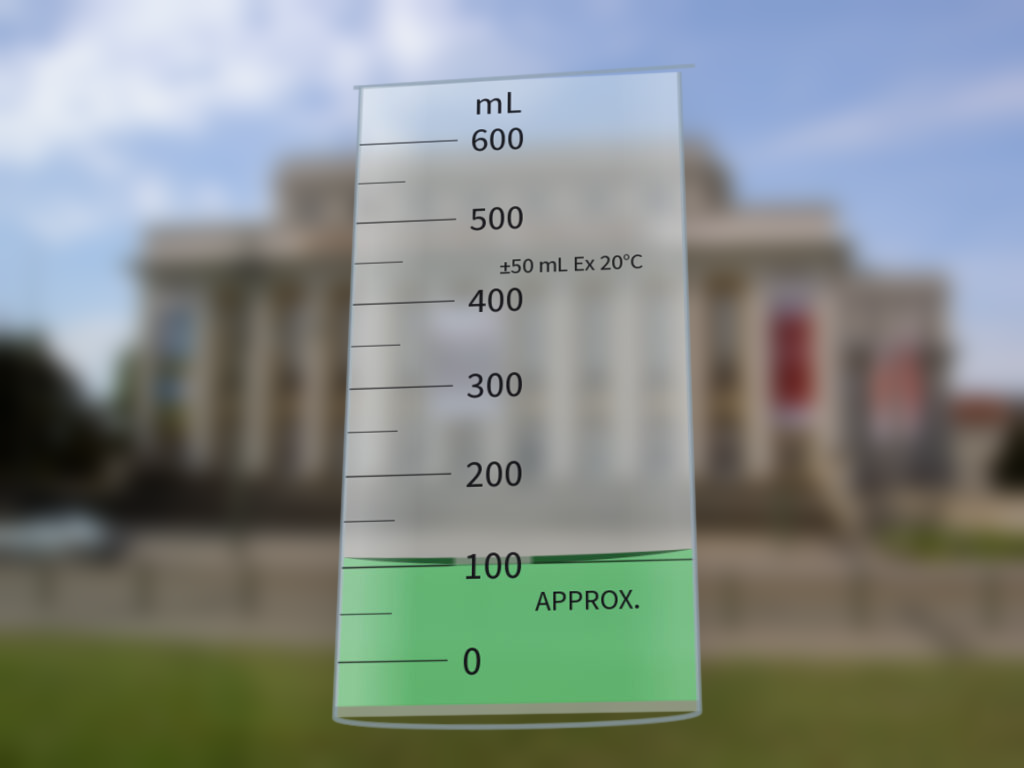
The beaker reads 100 mL
